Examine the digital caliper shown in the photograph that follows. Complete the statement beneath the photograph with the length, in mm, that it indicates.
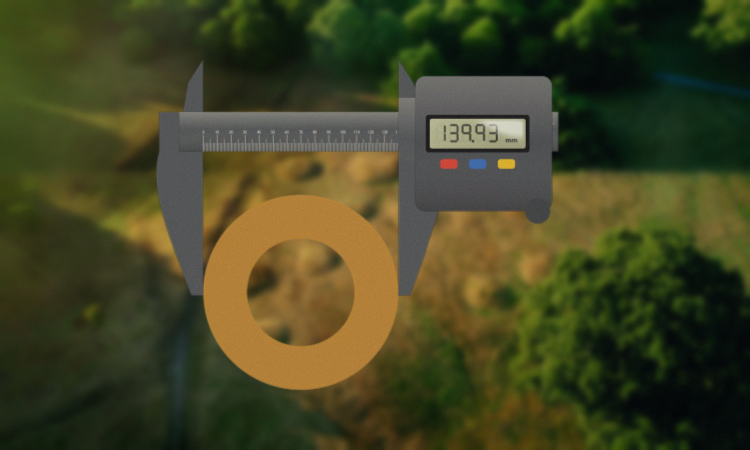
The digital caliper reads 139.93 mm
